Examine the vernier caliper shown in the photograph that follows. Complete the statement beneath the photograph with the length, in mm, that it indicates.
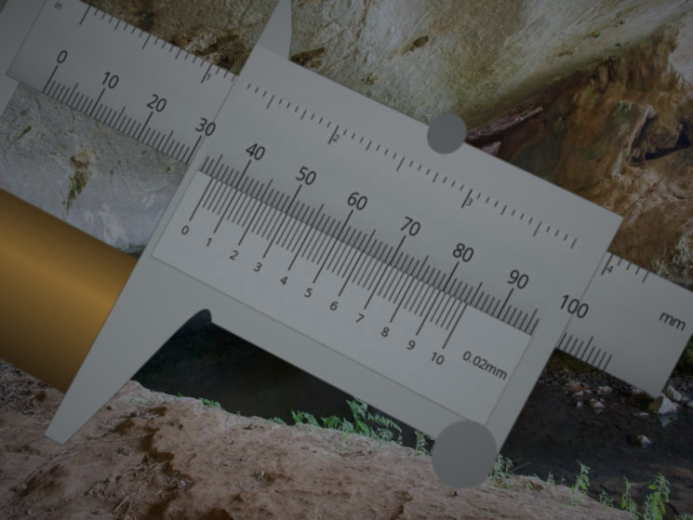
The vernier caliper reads 35.5 mm
